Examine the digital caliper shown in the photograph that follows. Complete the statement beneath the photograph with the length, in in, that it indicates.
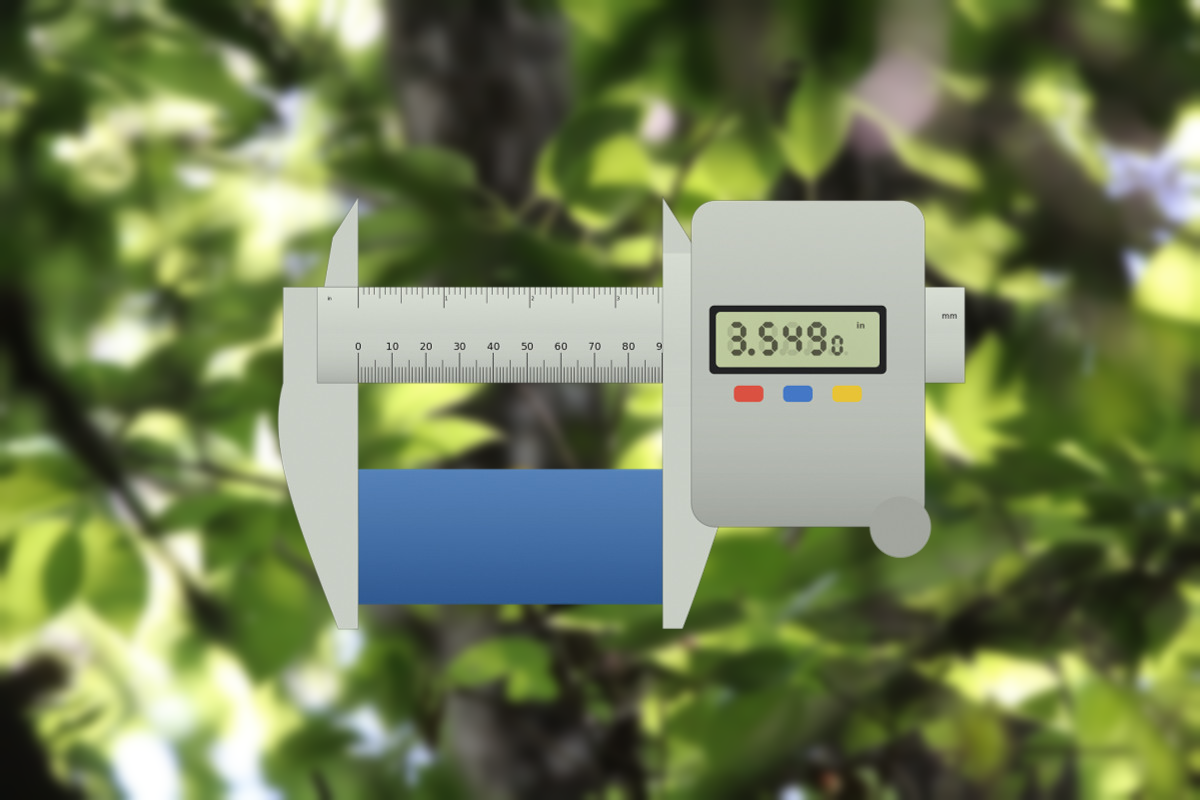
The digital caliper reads 3.5490 in
